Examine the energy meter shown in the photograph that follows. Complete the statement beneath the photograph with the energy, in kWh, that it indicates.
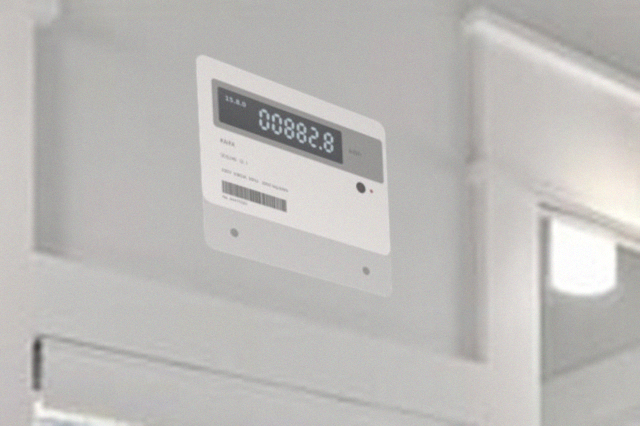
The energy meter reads 882.8 kWh
